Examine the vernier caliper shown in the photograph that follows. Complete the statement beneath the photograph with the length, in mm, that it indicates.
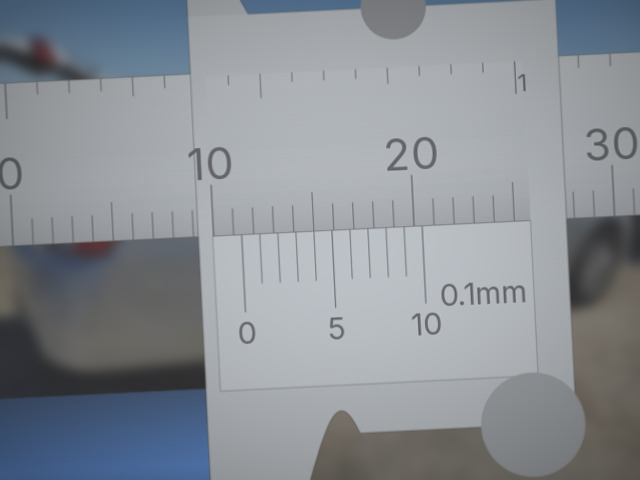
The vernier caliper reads 11.4 mm
